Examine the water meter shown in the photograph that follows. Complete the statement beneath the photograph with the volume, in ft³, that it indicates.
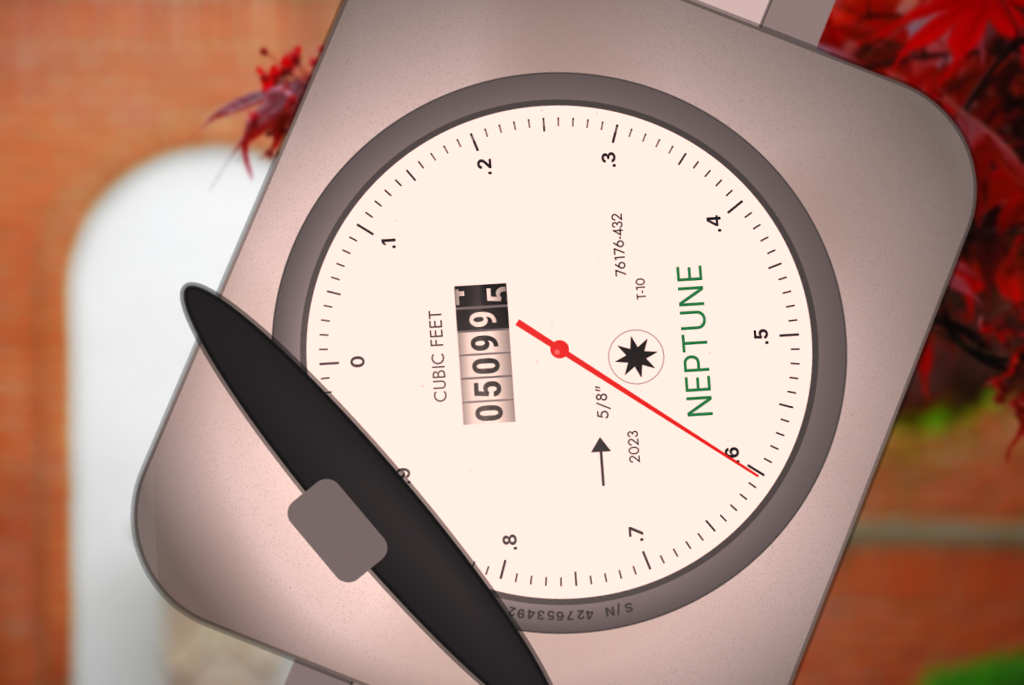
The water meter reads 50994.60 ft³
